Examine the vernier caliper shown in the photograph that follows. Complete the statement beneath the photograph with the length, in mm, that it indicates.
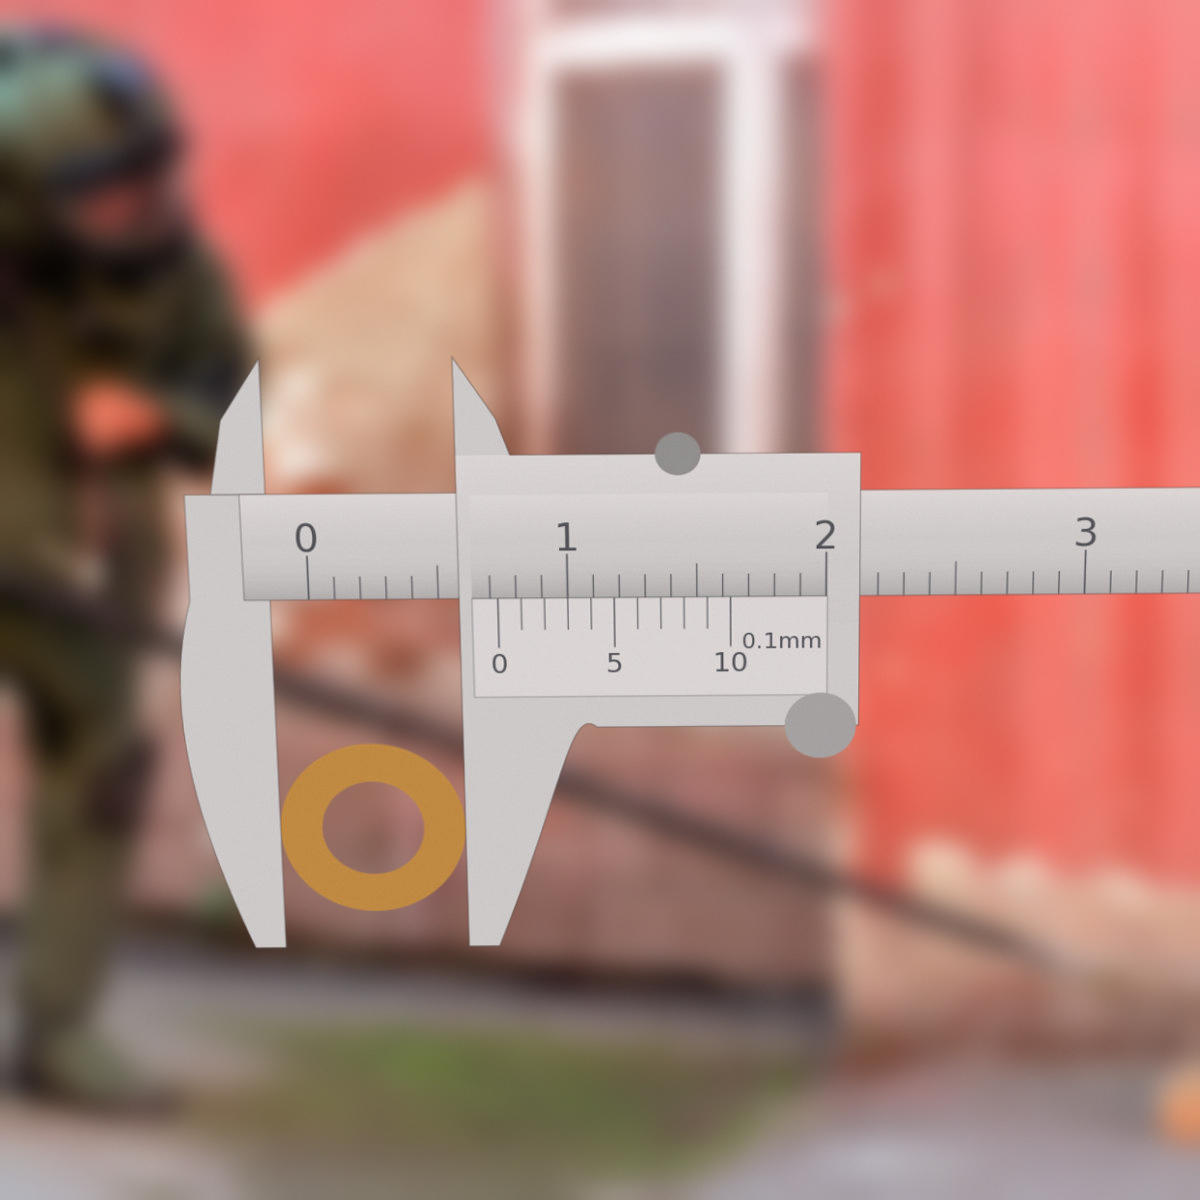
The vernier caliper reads 7.3 mm
